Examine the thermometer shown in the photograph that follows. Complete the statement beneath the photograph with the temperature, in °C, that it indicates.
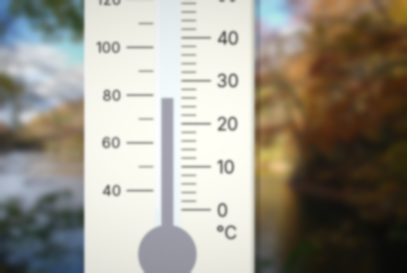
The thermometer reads 26 °C
